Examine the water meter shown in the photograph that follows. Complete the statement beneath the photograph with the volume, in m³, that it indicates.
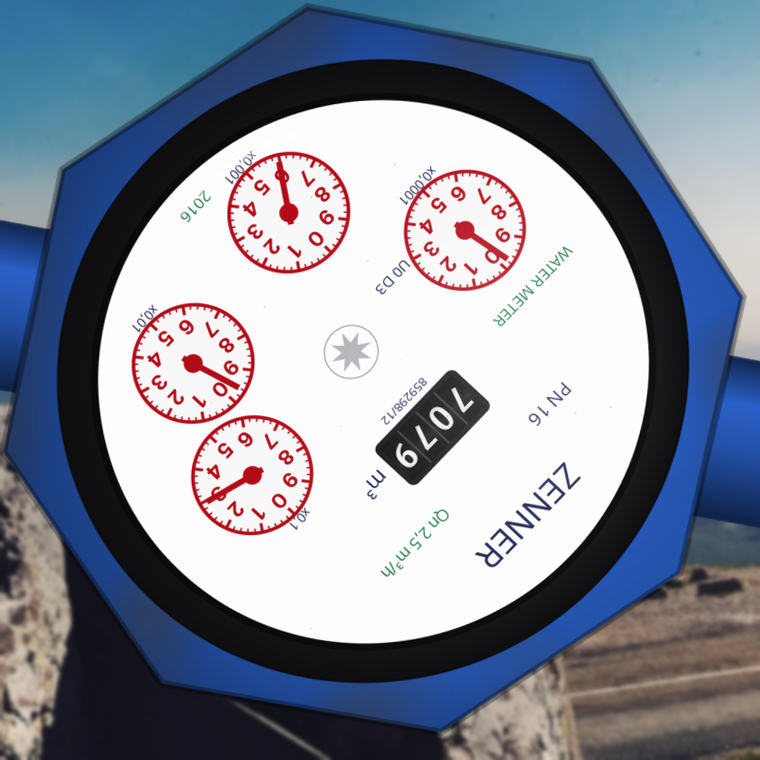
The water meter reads 7079.2959 m³
